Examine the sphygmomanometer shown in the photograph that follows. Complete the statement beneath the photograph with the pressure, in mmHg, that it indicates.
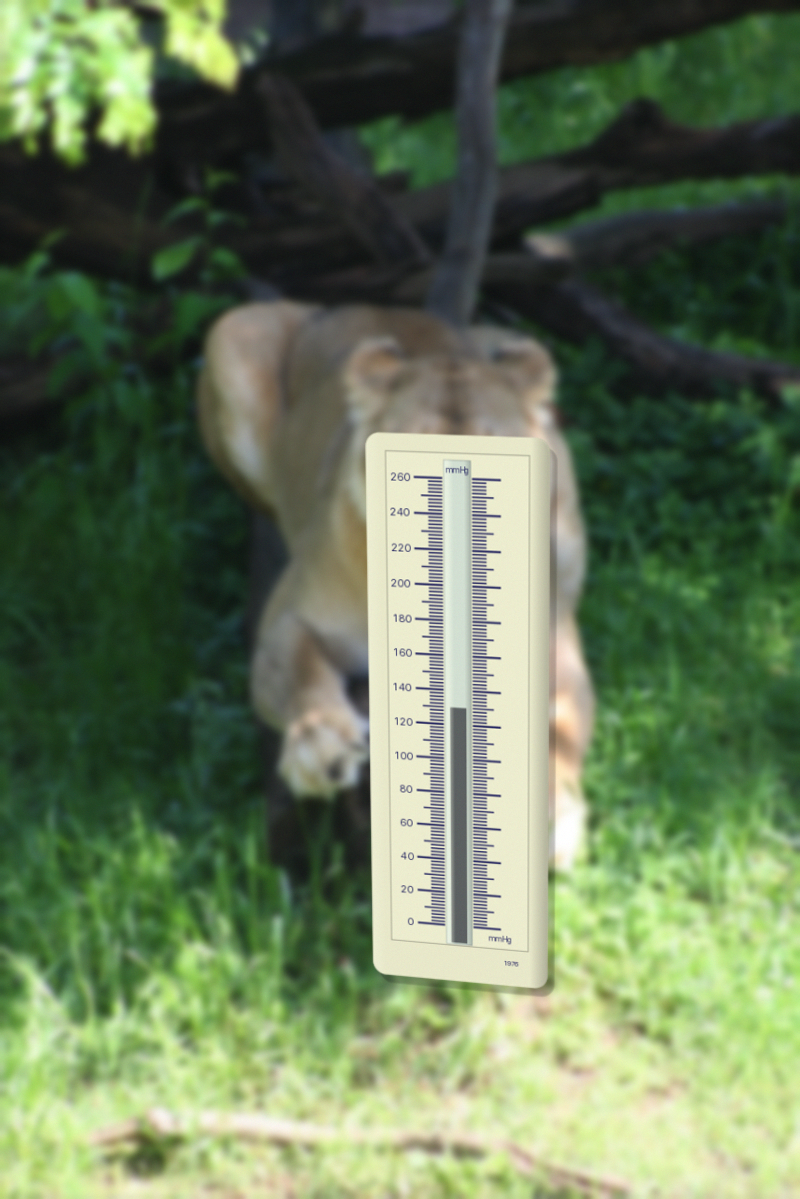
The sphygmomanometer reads 130 mmHg
